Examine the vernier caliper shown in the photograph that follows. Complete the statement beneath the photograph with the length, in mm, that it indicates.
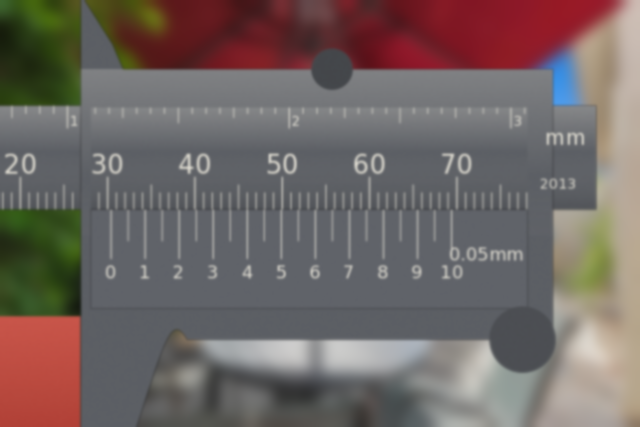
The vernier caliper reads 30.4 mm
